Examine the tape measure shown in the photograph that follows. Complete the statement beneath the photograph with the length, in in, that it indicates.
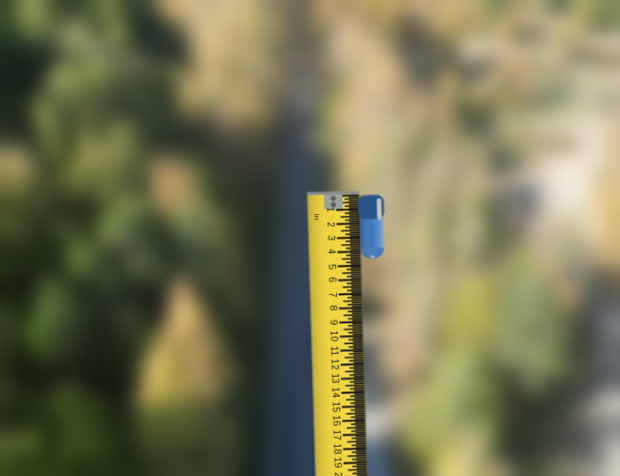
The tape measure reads 4.5 in
